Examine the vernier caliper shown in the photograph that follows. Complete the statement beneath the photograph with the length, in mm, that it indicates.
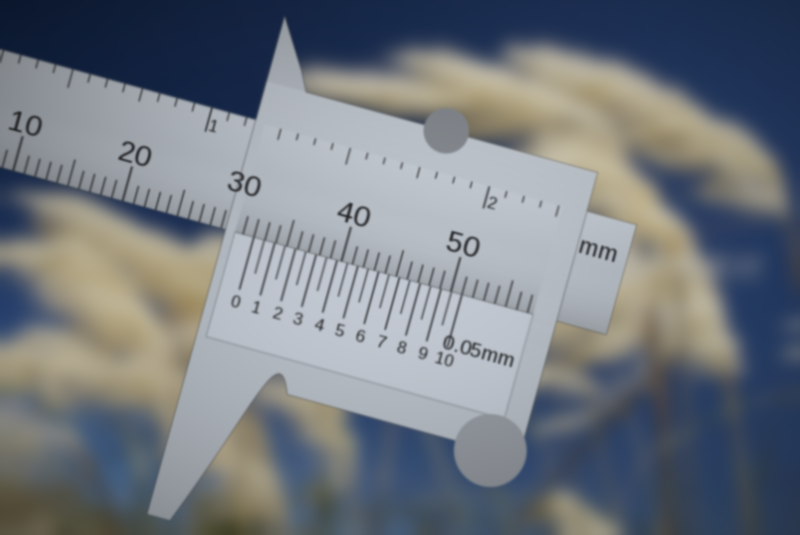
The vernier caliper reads 32.0 mm
